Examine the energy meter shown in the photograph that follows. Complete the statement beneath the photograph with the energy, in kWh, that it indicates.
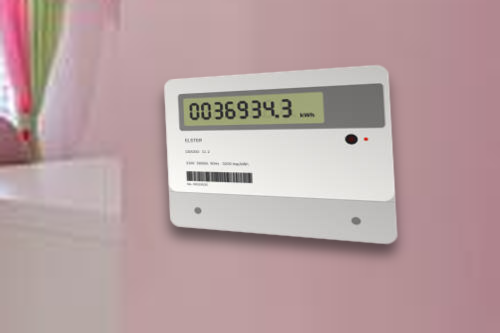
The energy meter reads 36934.3 kWh
